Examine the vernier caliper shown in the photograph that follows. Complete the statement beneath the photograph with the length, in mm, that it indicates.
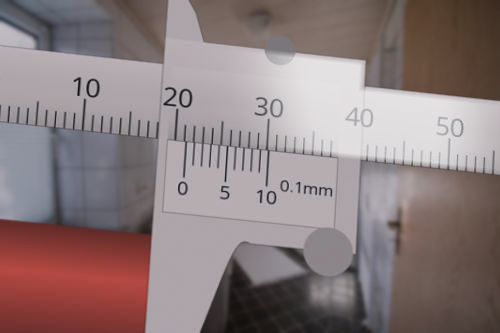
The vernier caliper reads 21.2 mm
